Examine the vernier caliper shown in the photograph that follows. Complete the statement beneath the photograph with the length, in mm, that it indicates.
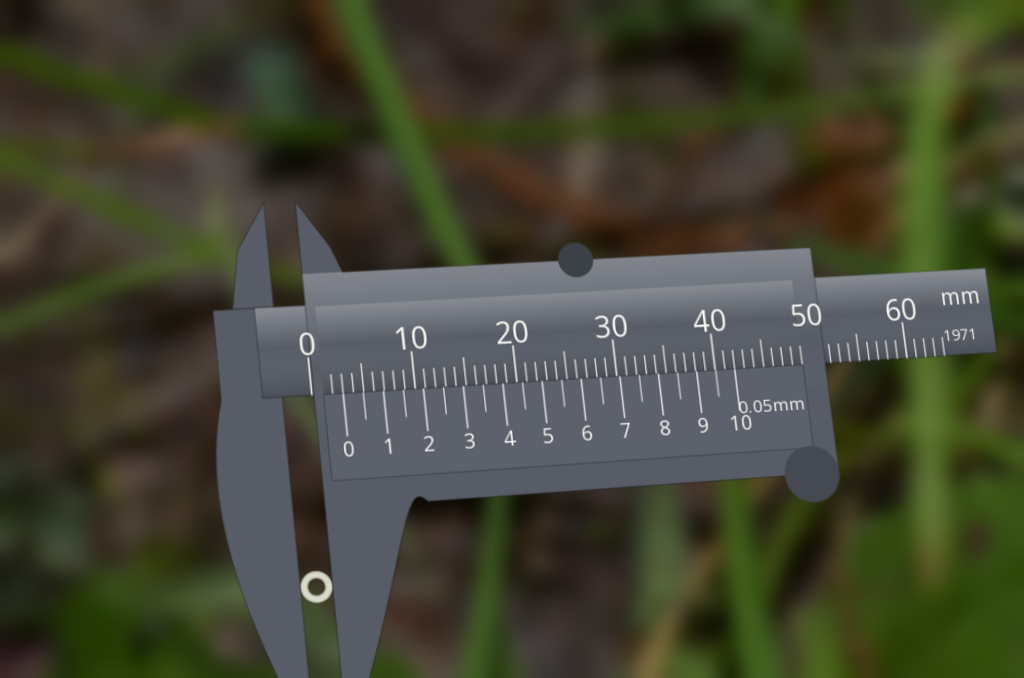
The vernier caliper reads 3.0 mm
